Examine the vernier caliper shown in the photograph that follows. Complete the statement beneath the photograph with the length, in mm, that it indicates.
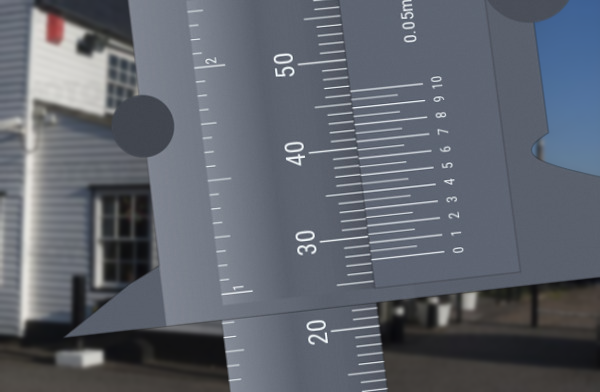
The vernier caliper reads 27.4 mm
